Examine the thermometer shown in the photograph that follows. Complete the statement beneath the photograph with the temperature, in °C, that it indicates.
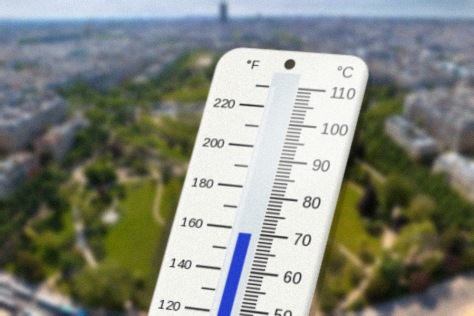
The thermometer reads 70 °C
